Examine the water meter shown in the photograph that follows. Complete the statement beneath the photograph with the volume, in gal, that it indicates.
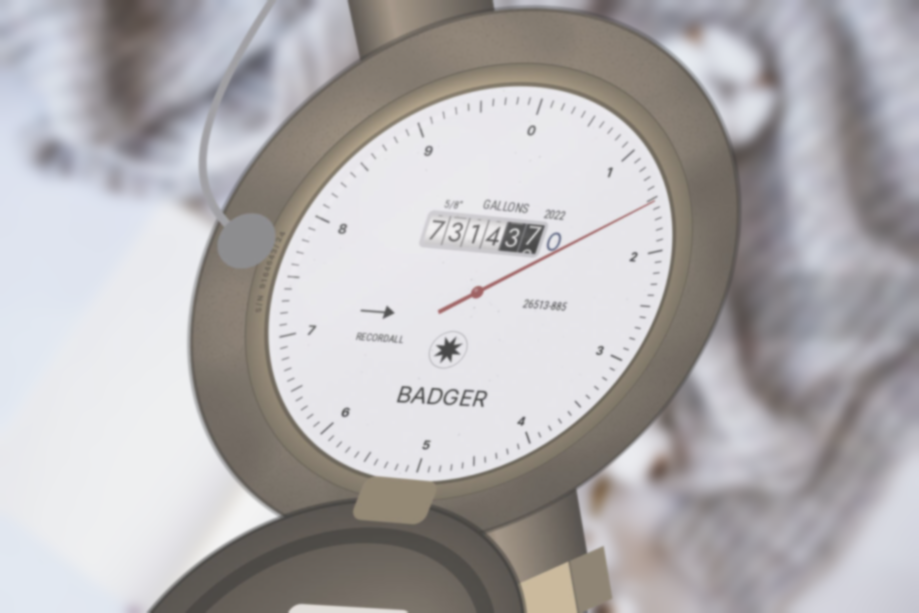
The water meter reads 7314371.5 gal
